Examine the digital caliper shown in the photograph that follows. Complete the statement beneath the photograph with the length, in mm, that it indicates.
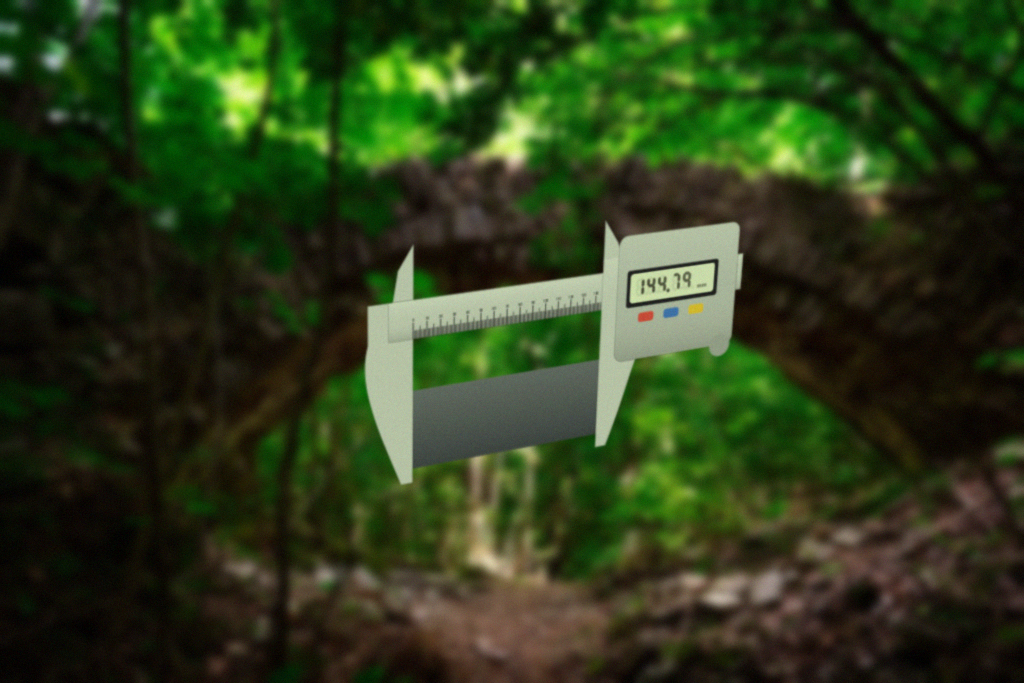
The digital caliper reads 144.79 mm
